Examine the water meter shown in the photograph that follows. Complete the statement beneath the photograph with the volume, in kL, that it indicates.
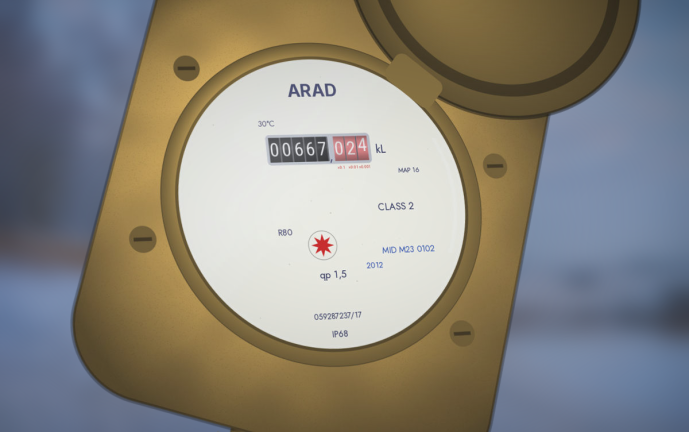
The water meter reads 667.024 kL
